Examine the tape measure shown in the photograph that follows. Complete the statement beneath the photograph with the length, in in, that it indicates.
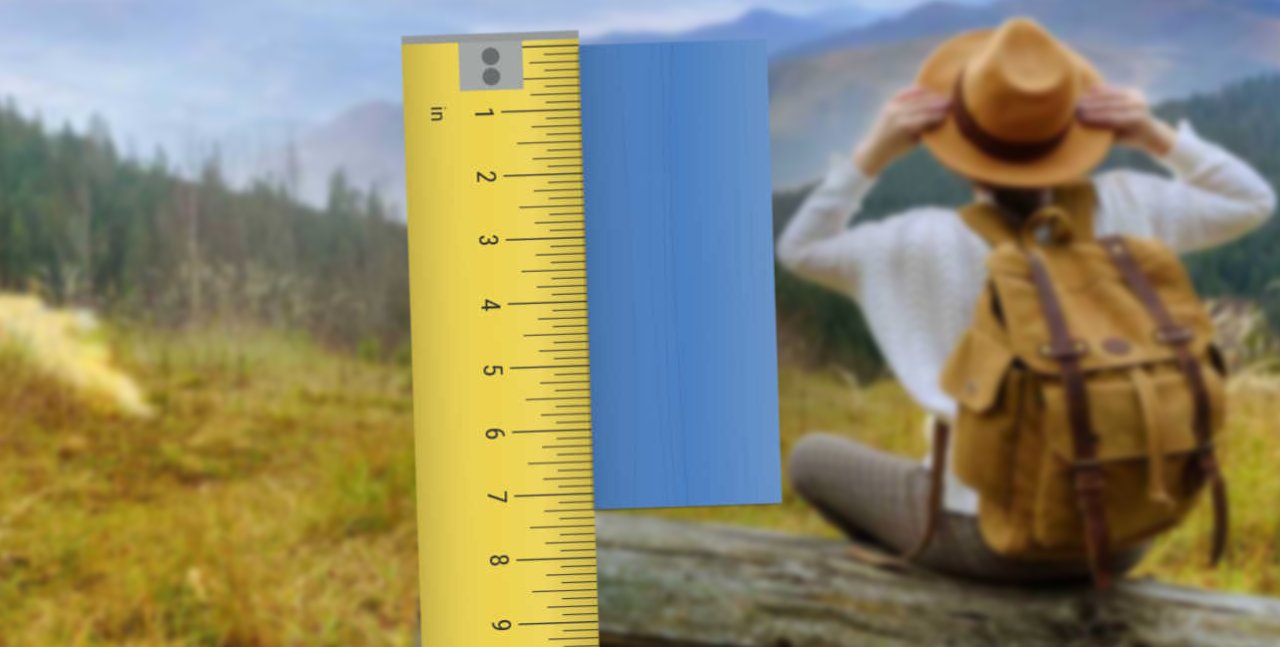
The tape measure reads 7.25 in
